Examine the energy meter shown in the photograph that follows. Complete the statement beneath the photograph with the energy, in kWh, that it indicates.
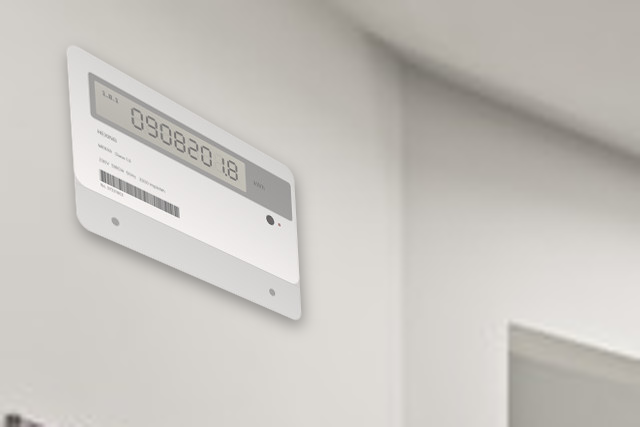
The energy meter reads 908201.8 kWh
